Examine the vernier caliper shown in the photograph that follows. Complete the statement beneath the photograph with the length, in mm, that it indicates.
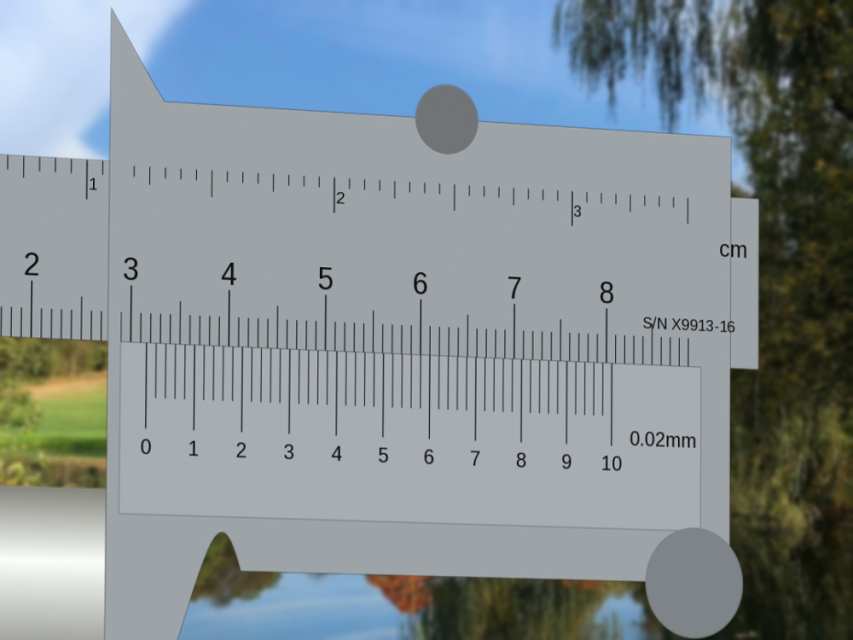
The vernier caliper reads 31.6 mm
